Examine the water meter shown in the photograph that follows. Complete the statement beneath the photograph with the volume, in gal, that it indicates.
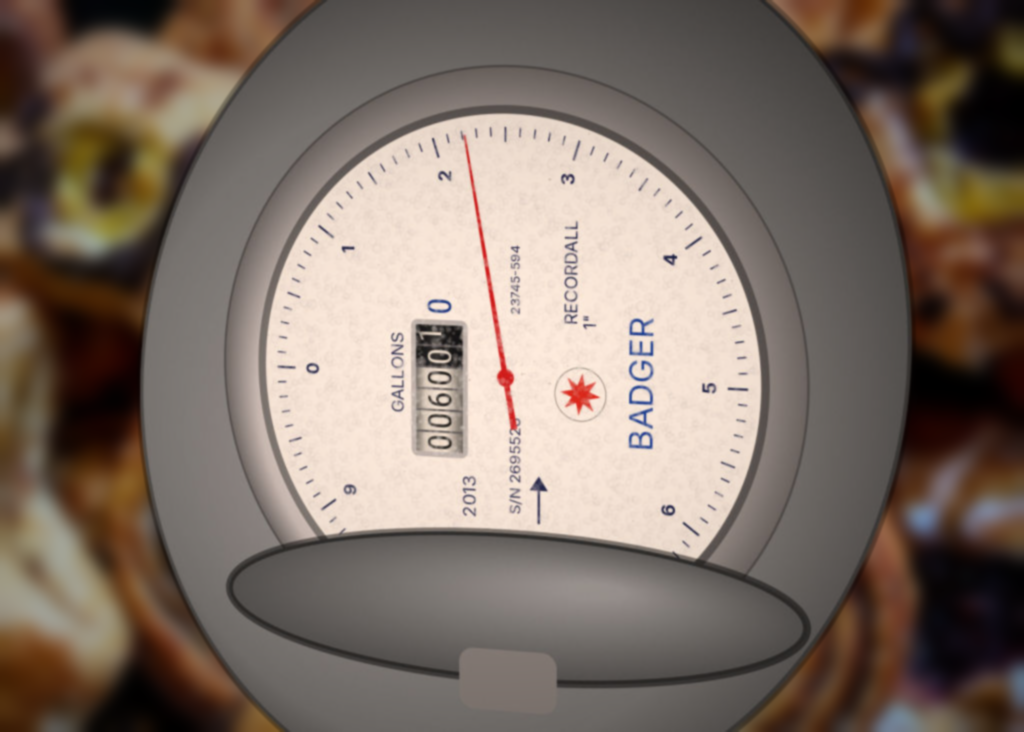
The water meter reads 60012.2 gal
